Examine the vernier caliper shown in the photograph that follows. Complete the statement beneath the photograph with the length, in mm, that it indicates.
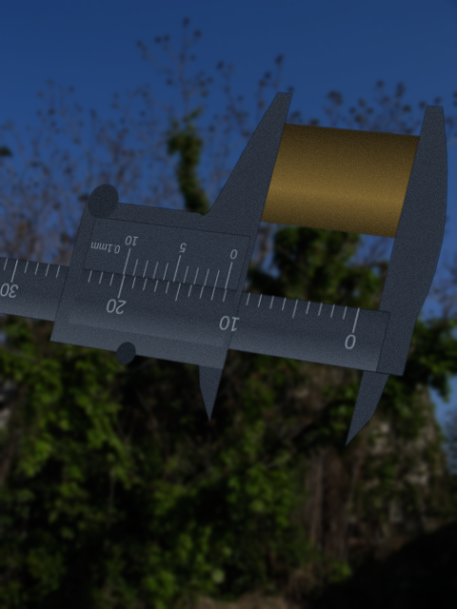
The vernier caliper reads 11.1 mm
